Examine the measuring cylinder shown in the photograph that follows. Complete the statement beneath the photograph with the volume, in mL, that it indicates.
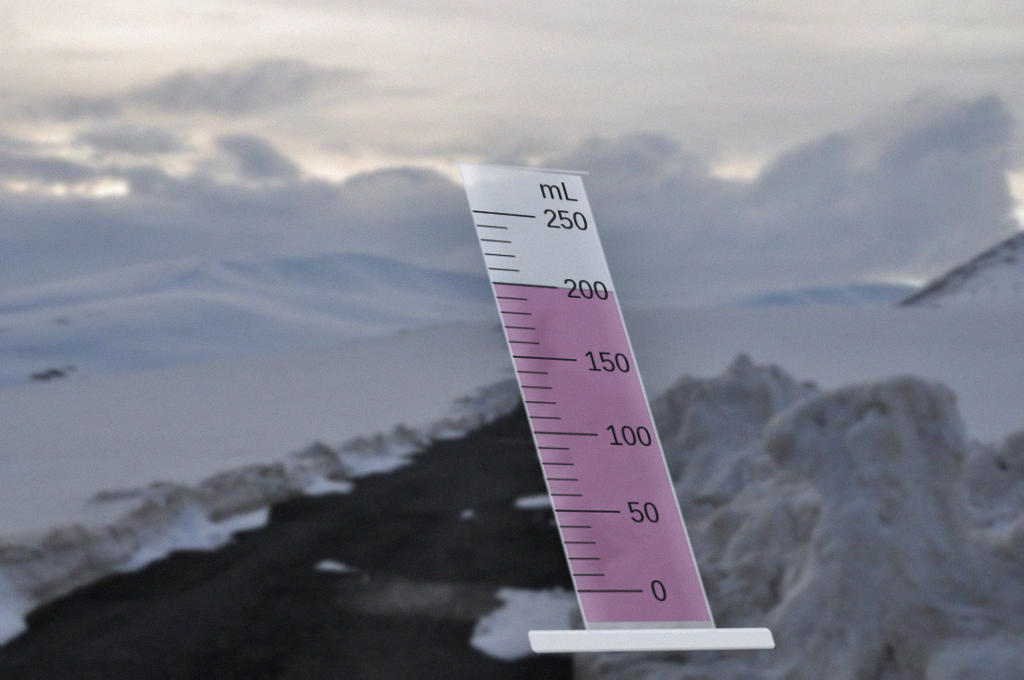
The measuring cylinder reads 200 mL
